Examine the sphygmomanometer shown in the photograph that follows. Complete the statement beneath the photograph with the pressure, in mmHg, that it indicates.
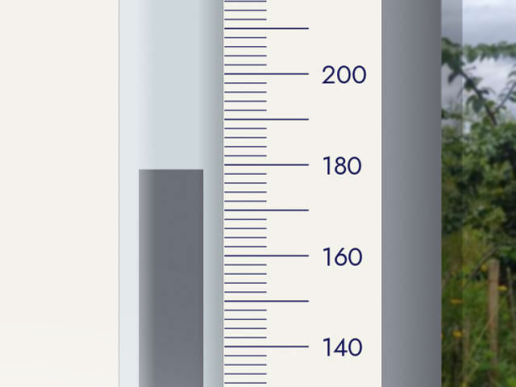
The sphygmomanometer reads 179 mmHg
